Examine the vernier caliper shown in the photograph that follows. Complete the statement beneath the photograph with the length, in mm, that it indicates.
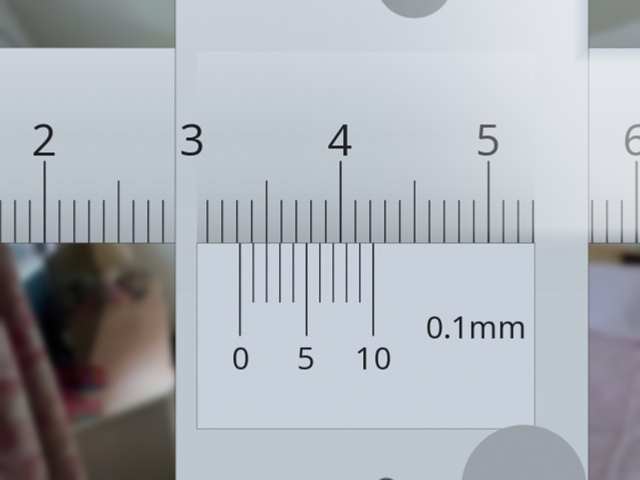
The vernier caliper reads 33.2 mm
